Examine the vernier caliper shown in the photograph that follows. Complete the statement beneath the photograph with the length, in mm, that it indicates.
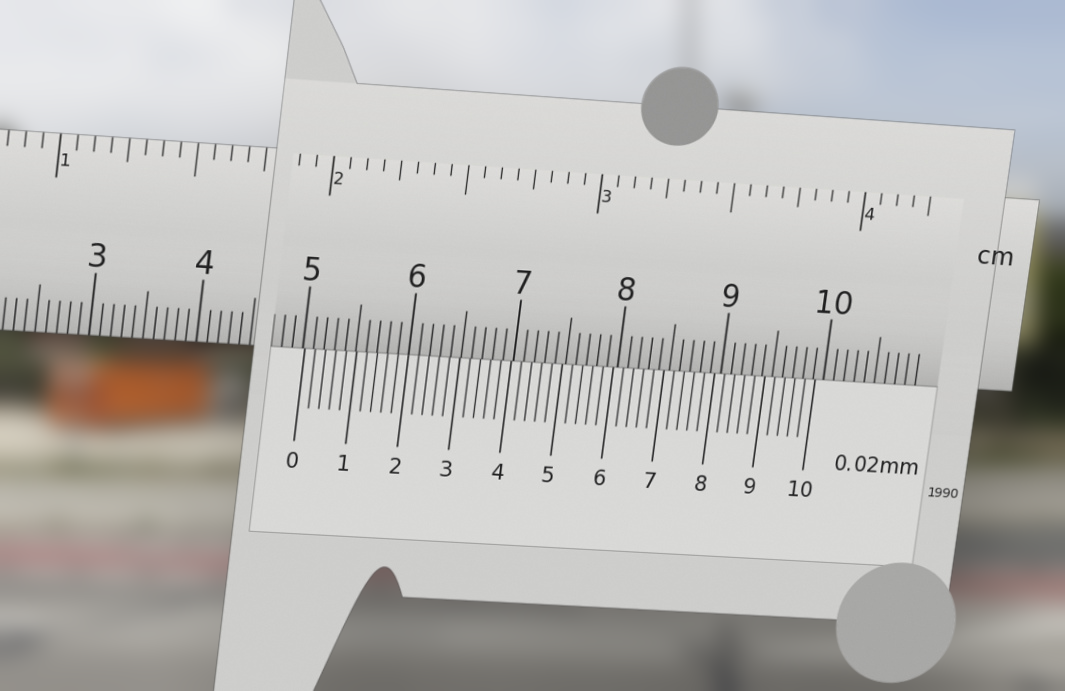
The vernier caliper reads 50.2 mm
